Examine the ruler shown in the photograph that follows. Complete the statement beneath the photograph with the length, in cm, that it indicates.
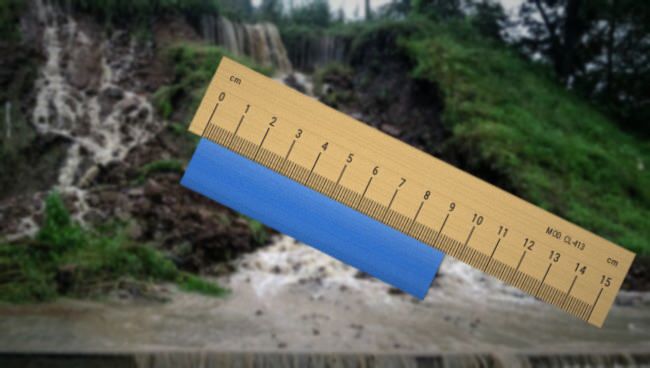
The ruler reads 9.5 cm
